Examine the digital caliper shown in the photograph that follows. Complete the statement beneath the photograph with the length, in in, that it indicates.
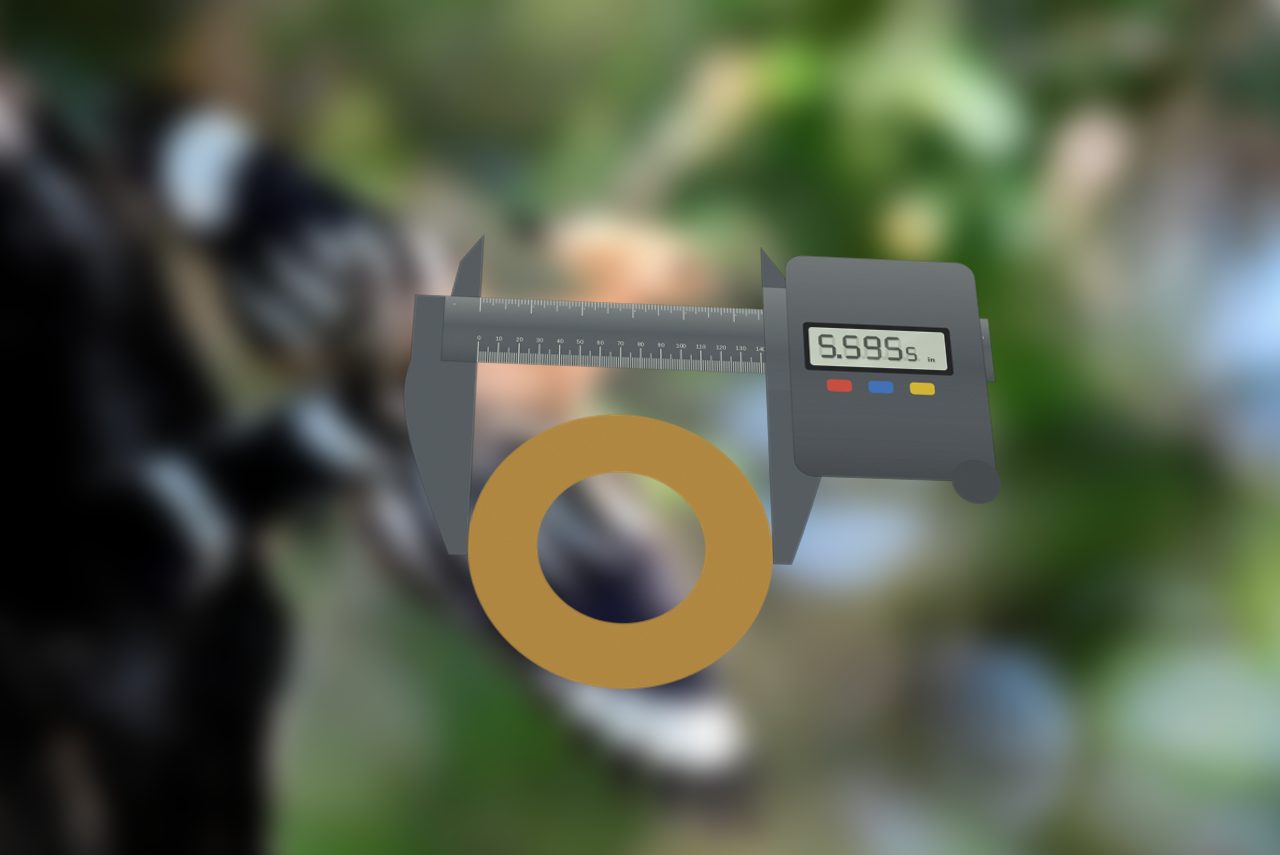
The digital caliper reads 5.5955 in
